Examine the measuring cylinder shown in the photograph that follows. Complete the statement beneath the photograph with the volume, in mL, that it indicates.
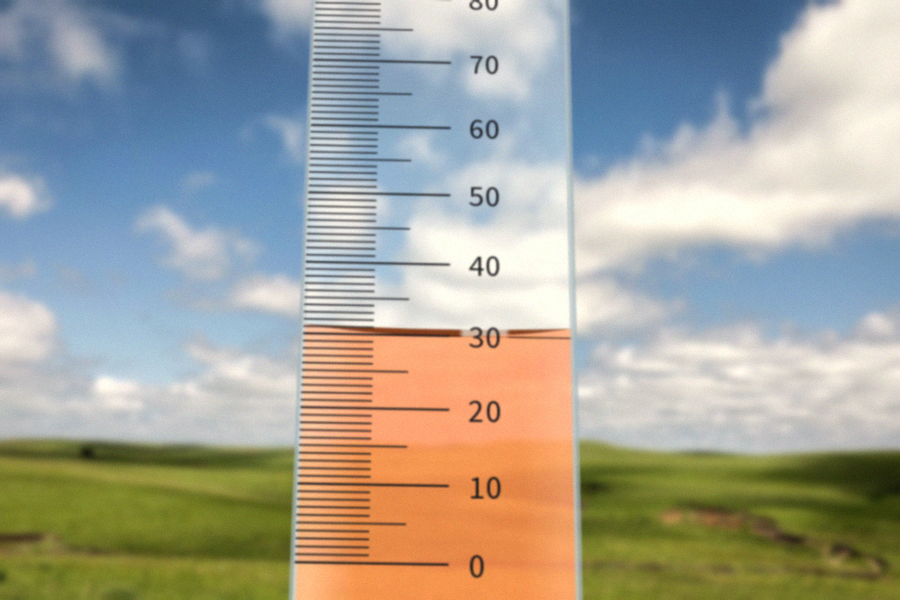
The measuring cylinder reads 30 mL
